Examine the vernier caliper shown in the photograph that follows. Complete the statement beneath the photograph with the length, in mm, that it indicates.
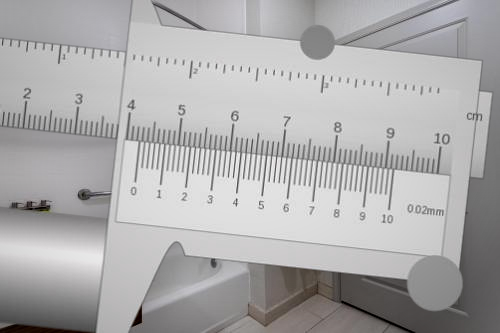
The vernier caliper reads 42.5 mm
